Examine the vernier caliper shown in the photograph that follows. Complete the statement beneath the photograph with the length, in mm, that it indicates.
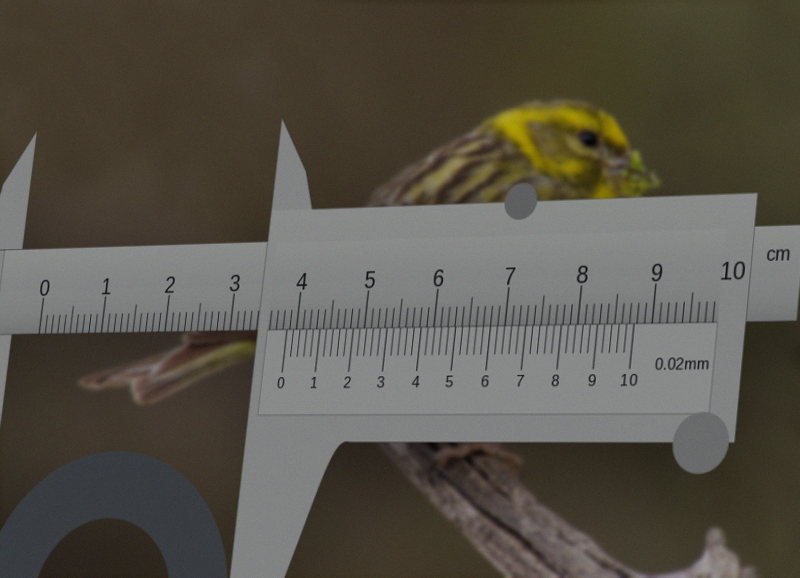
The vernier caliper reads 38.6 mm
